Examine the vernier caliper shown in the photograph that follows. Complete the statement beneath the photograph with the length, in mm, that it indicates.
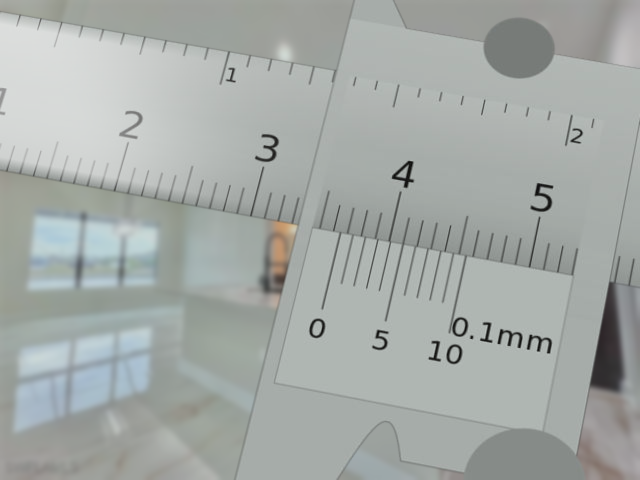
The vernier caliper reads 36.5 mm
